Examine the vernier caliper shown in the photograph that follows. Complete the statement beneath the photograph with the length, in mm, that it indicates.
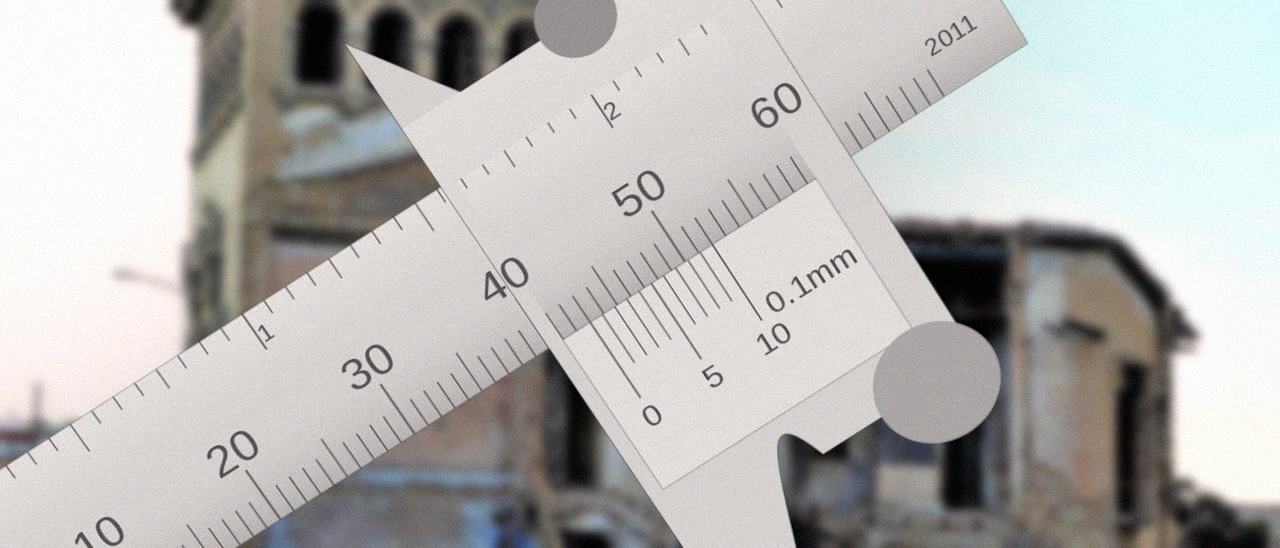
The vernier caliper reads 43.0 mm
